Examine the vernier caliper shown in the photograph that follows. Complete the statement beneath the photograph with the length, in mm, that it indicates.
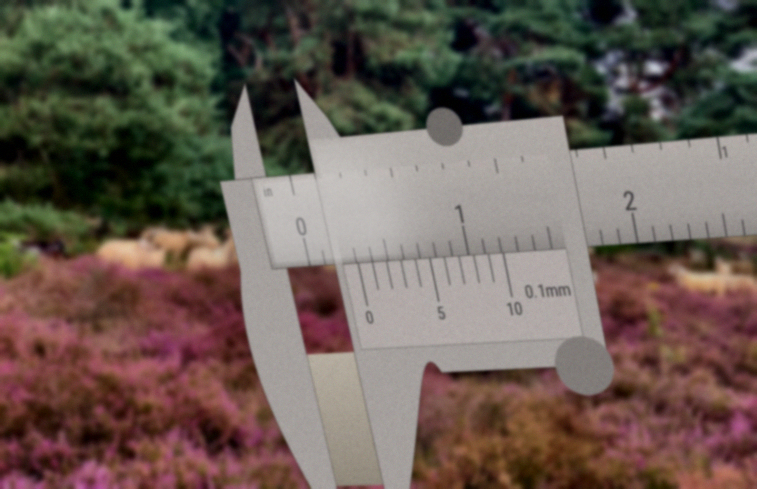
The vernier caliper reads 3.1 mm
